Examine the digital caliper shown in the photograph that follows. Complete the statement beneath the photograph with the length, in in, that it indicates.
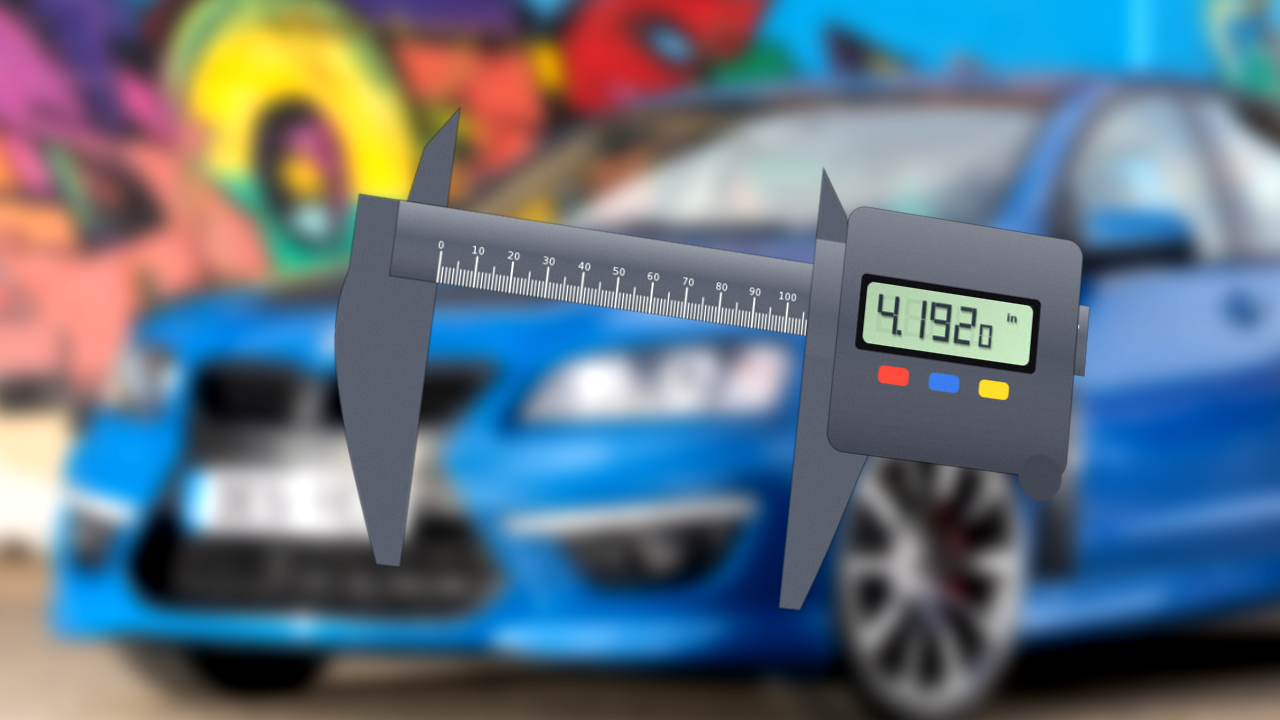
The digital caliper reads 4.1920 in
